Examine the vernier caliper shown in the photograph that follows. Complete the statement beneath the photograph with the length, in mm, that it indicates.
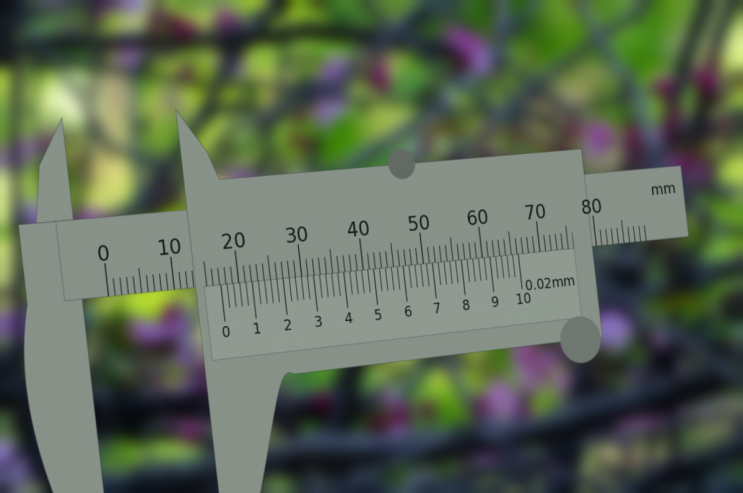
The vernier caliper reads 17.2 mm
